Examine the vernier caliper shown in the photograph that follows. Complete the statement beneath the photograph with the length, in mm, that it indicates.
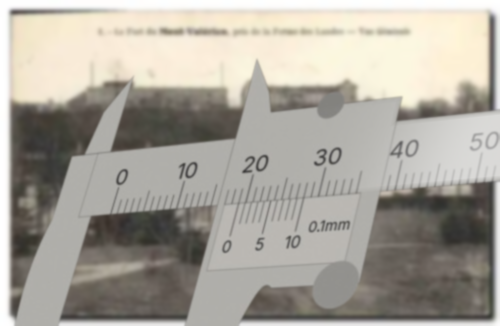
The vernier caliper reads 19.0 mm
